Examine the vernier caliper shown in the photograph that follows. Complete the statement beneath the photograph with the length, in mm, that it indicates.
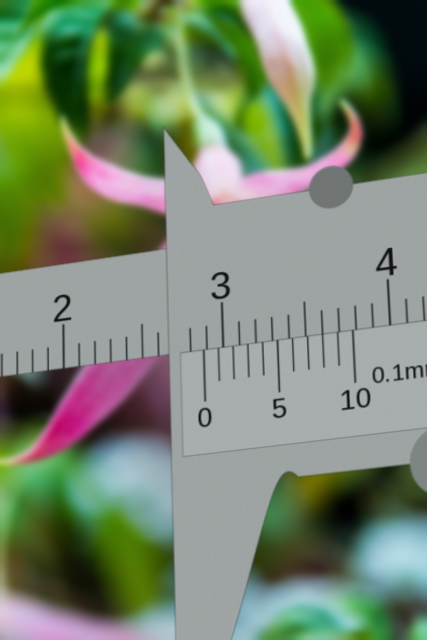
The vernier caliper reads 28.8 mm
